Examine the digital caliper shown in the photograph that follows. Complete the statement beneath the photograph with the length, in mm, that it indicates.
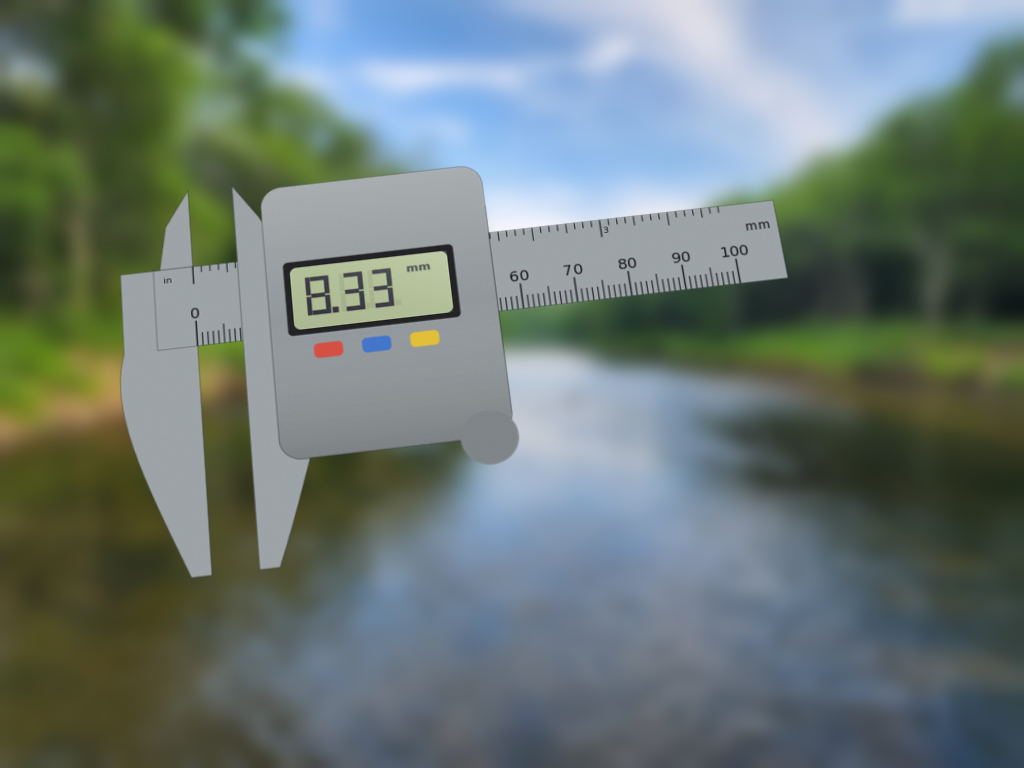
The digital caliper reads 8.33 mm
